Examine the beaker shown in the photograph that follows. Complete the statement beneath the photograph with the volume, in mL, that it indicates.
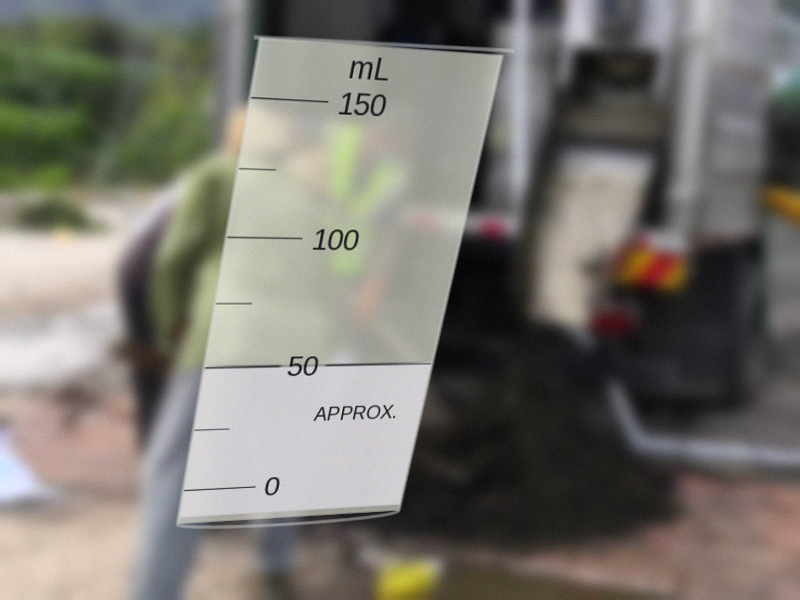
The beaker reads 50 mL
